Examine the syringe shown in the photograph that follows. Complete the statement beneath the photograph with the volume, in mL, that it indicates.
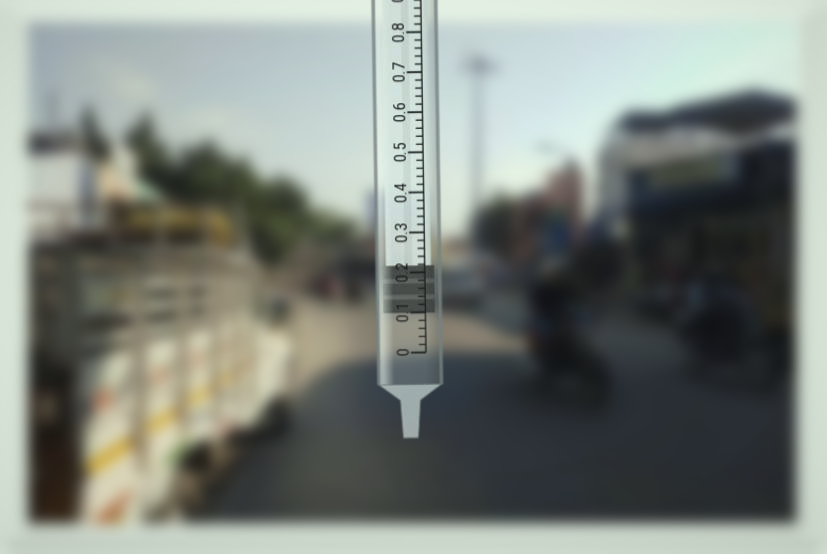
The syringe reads 0.1 mL
